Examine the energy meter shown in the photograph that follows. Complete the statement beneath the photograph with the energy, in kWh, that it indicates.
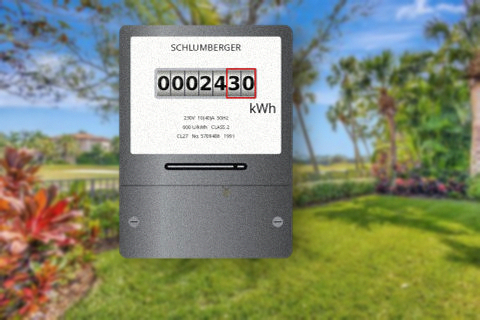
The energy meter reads 24.30 kWh
